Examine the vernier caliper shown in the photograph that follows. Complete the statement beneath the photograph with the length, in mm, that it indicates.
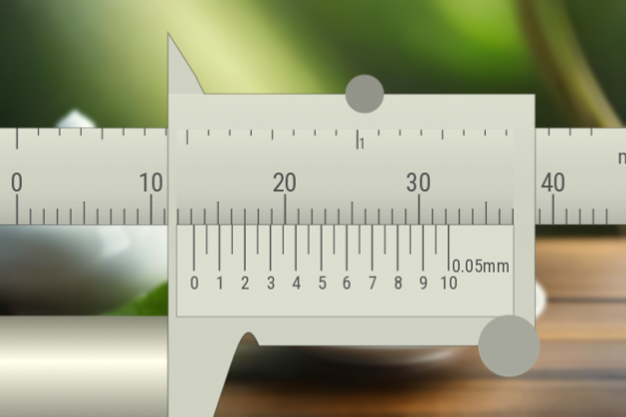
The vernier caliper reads 13.2 mm
